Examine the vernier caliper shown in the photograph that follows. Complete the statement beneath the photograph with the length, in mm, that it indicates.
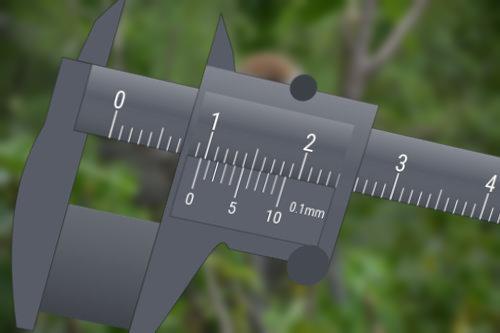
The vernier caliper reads 9.6 mm
